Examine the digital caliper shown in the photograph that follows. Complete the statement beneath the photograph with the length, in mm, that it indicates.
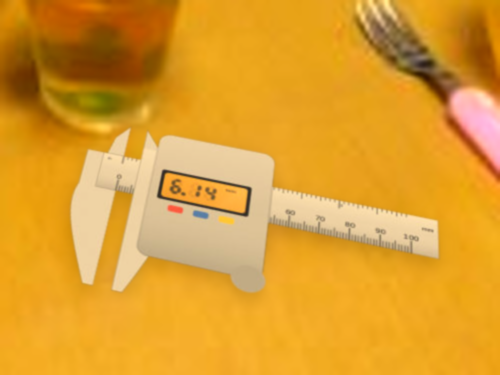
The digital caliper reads 6.14 mm
